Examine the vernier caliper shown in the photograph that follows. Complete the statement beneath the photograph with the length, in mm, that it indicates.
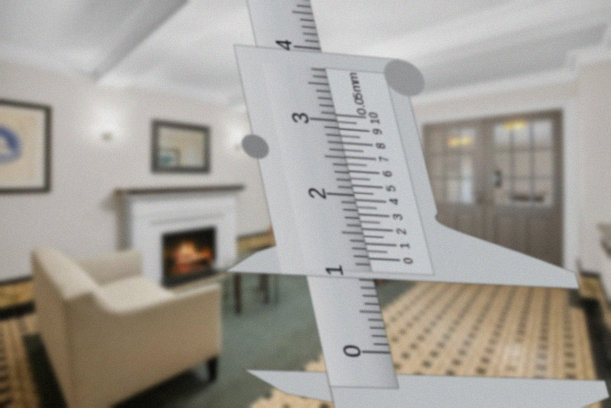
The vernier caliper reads 11.8 mm
